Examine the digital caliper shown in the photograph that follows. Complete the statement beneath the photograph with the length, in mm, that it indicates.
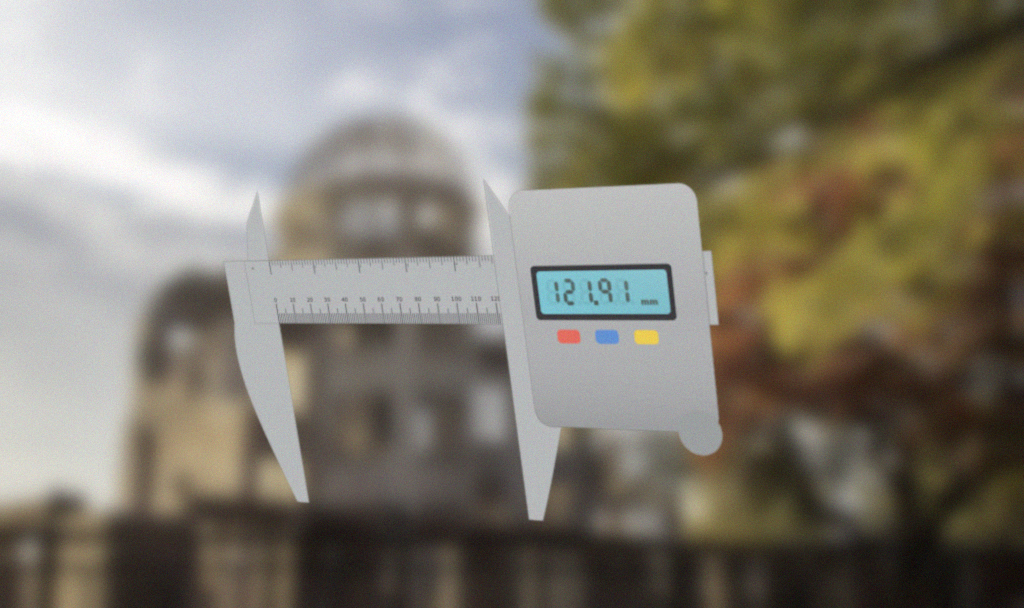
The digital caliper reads 121.91 mm
